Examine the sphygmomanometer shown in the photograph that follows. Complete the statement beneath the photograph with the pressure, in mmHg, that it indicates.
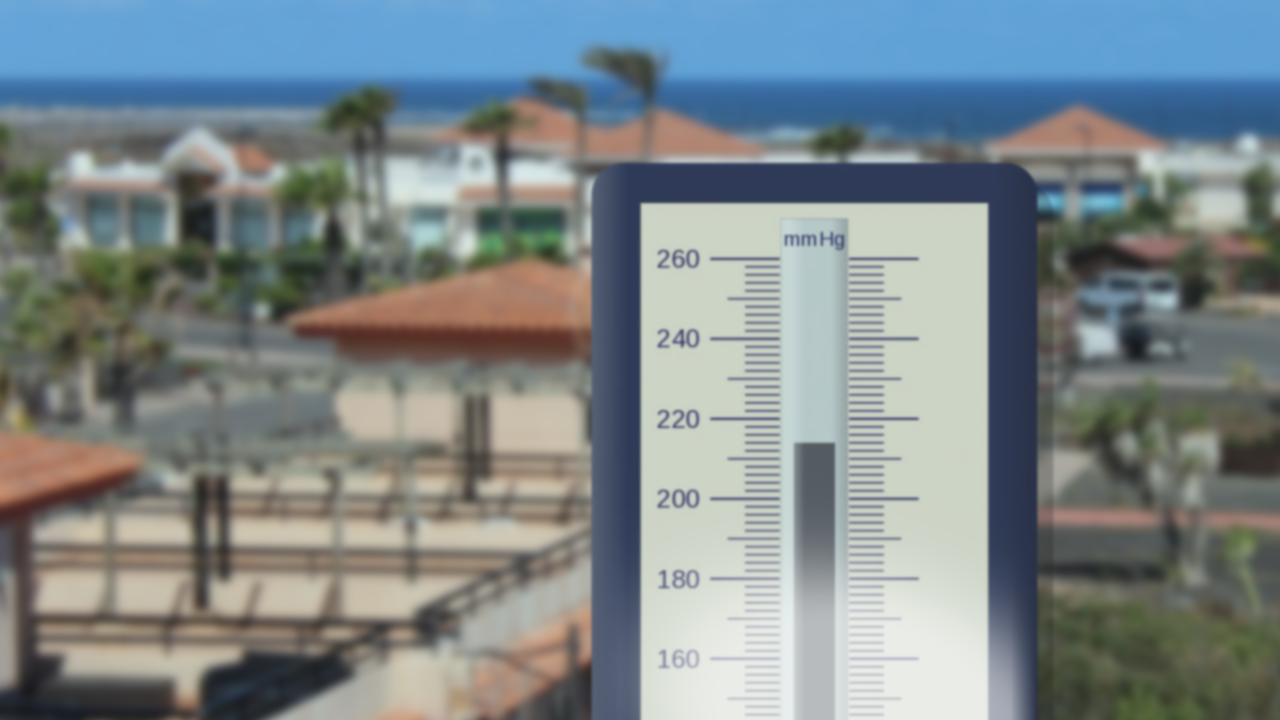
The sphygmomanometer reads 214 mmHg
